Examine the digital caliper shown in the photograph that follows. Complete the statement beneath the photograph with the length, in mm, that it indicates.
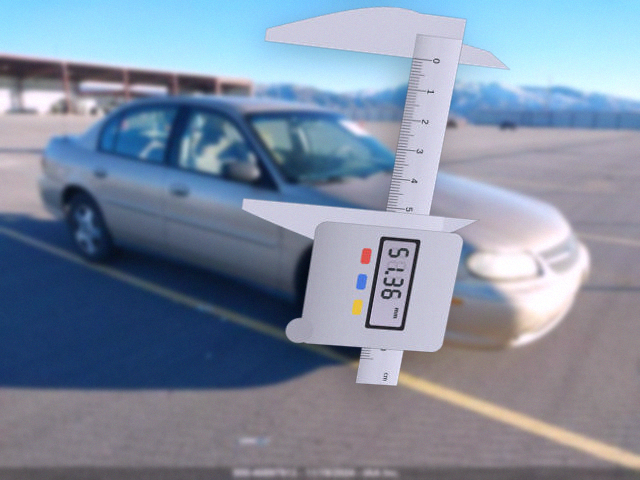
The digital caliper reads 51.36 mm
